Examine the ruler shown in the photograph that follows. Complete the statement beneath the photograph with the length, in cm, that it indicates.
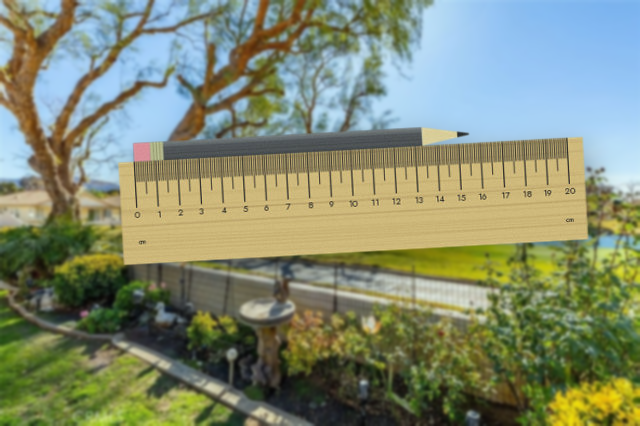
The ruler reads 15.5 cm
